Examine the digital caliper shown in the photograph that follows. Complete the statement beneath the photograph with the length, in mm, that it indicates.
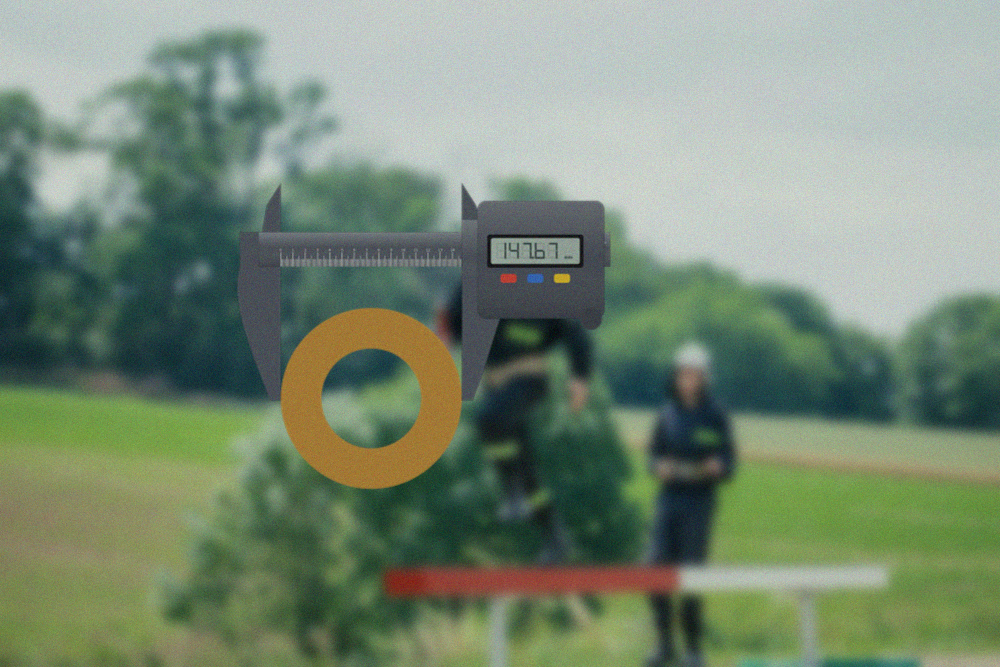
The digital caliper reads 147.67 mm
